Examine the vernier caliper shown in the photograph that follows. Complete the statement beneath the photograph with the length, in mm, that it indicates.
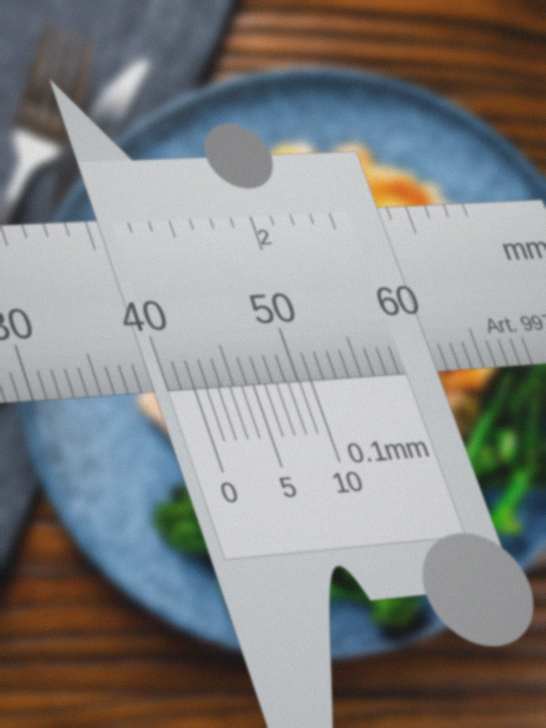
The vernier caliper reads 42.0 mm
